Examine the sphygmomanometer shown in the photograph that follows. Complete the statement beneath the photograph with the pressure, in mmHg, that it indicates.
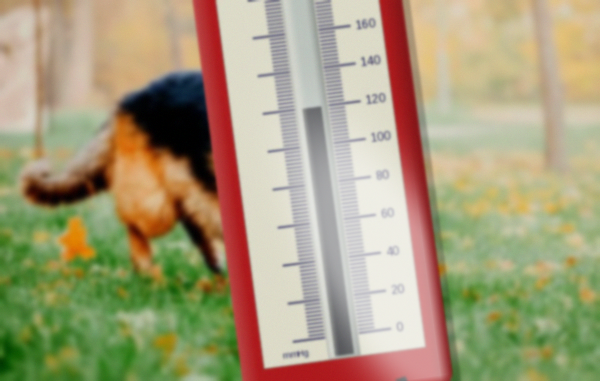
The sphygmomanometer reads 120 mmHg
